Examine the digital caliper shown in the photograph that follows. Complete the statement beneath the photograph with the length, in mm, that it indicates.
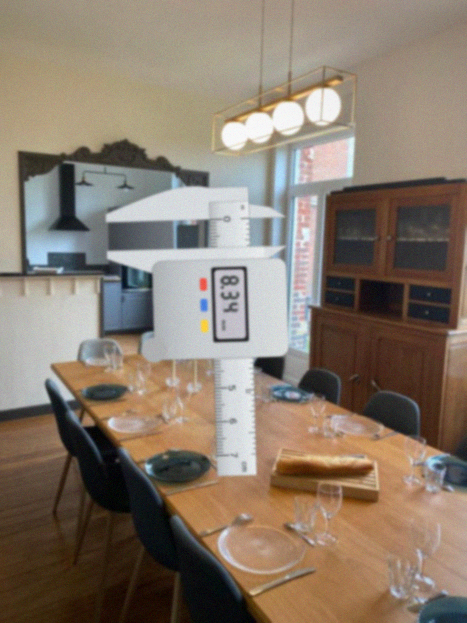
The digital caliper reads 8.34 mm
